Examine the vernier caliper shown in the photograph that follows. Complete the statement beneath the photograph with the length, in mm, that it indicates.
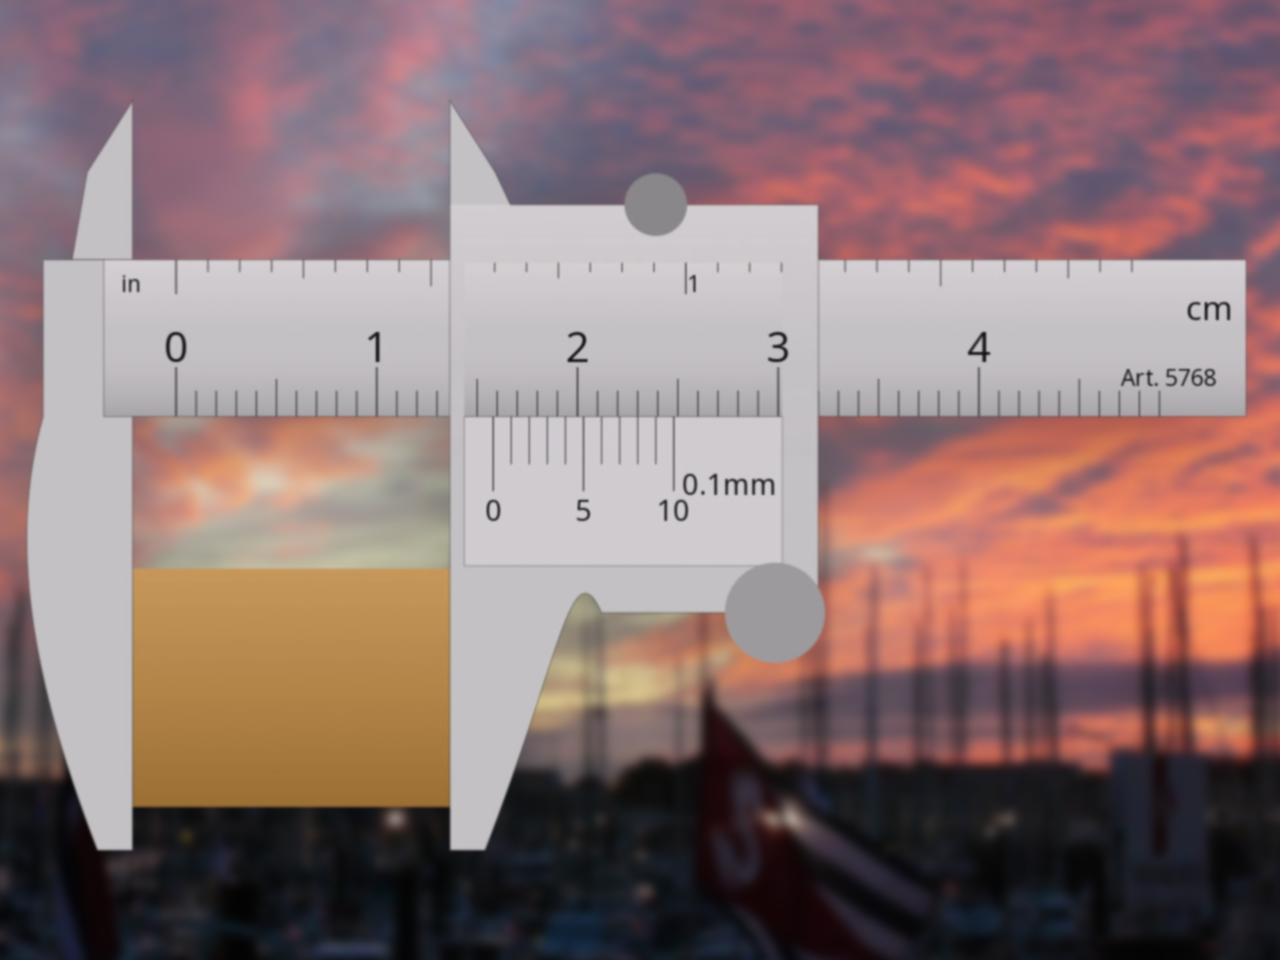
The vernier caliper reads 15.8 mm
